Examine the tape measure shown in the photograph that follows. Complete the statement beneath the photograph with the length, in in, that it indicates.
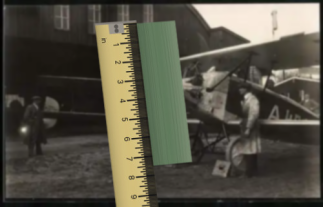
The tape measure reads 7.5 in
